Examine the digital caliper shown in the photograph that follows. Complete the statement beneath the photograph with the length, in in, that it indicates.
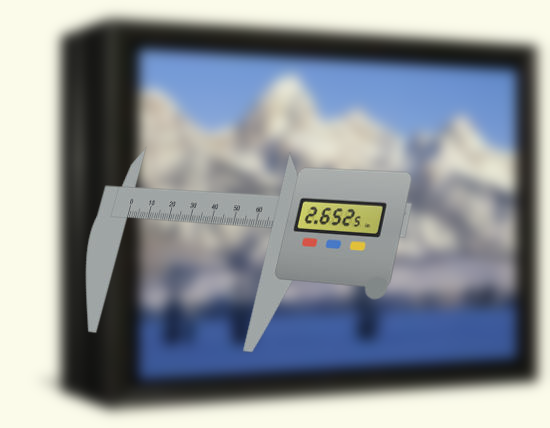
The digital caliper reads 2.6525 in
